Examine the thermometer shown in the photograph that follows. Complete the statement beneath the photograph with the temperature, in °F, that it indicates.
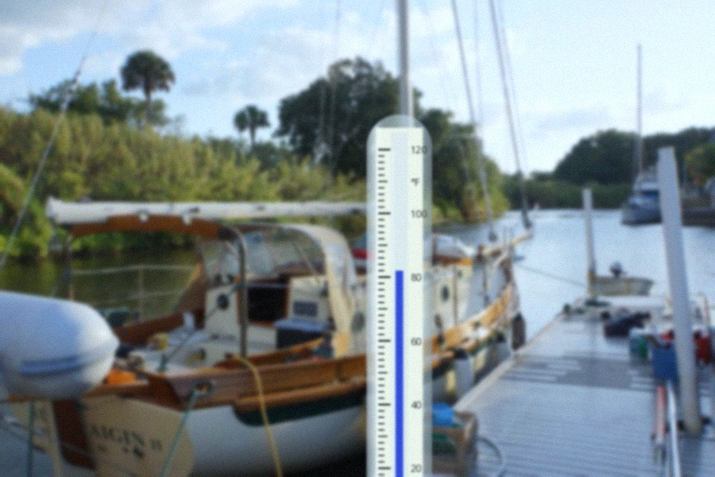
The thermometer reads 82 °F
